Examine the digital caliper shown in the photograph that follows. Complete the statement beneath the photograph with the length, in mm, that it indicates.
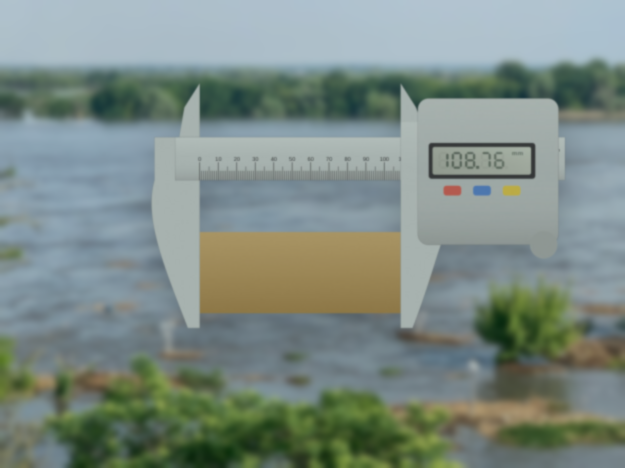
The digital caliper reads 108.76 mm
